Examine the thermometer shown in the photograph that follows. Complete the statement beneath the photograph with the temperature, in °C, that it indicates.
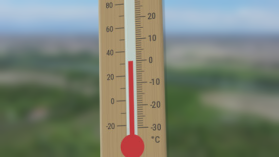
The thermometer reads 0 °C
